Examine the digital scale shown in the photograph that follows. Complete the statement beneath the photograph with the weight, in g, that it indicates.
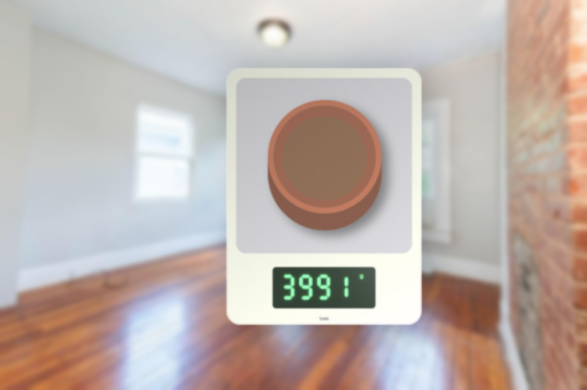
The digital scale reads 3991 g
